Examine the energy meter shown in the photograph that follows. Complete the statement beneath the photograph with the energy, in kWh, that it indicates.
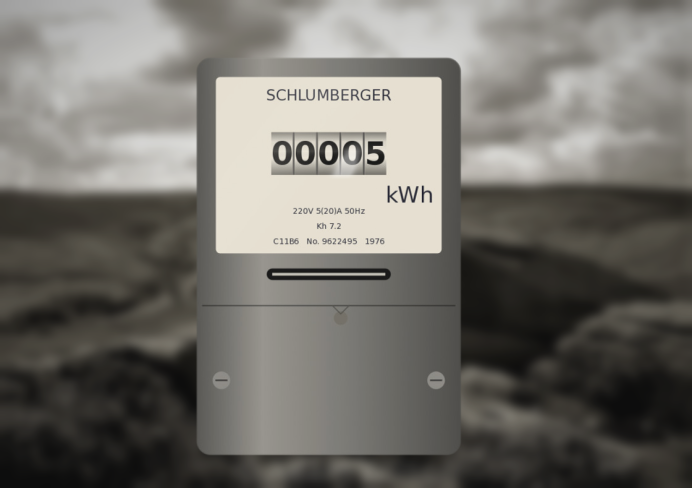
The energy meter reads 5 kWh
